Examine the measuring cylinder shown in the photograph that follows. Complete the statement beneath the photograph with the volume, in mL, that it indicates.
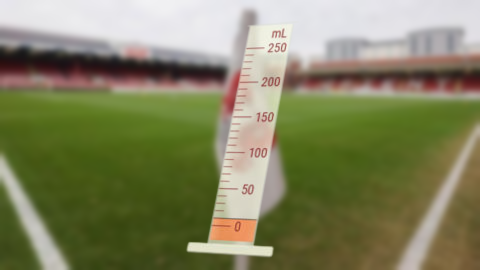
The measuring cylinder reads 10 mL
